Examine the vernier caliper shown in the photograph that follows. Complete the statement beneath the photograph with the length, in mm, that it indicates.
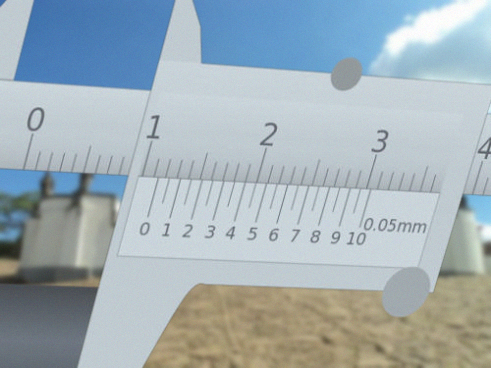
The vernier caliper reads 11.4 mm
